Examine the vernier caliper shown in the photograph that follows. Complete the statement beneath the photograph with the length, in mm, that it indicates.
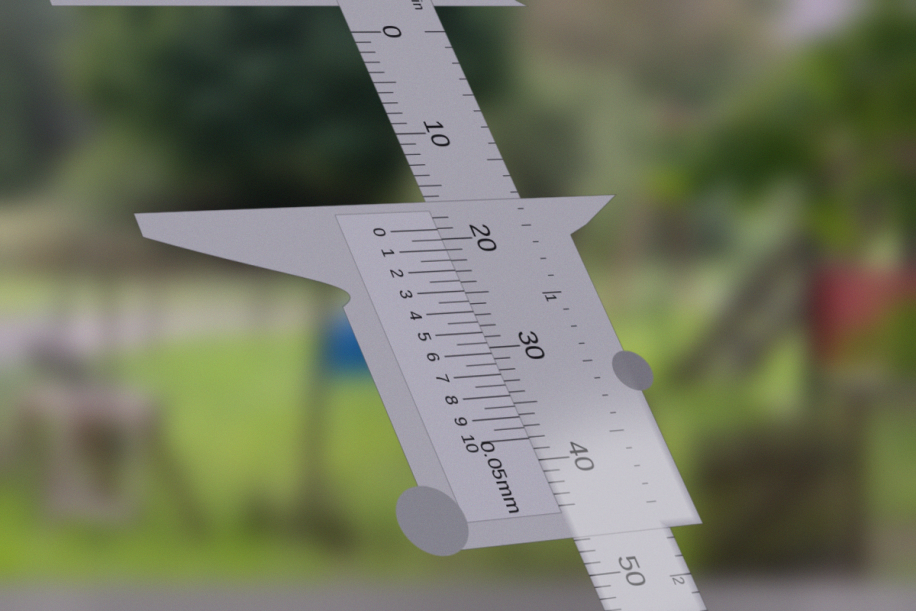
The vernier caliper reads 19.1 mm
